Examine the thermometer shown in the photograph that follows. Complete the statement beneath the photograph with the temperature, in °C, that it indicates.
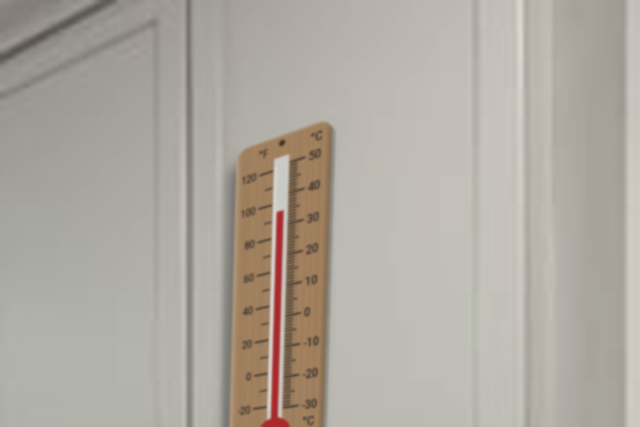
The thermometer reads 35 °C
